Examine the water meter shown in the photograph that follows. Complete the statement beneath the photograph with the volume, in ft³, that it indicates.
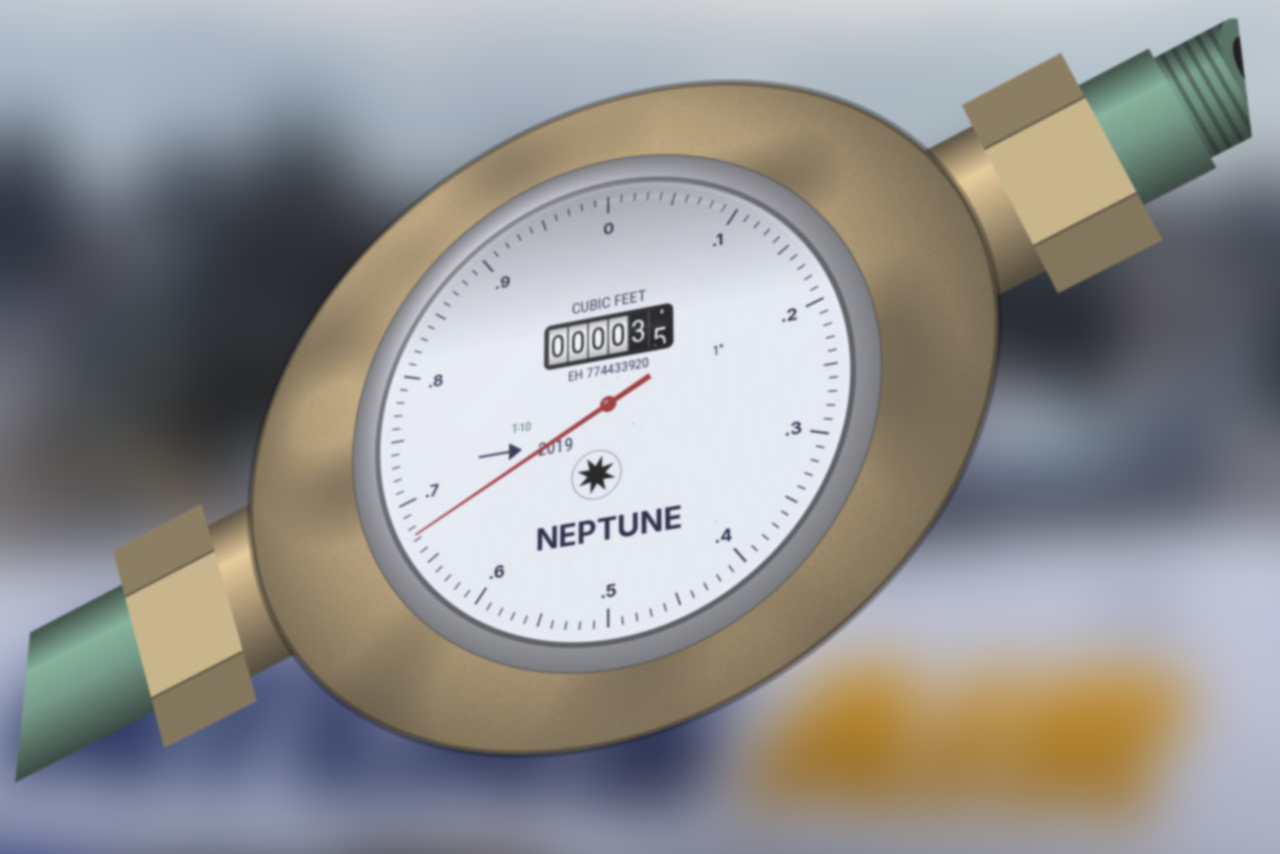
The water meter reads 34.67 ft³
